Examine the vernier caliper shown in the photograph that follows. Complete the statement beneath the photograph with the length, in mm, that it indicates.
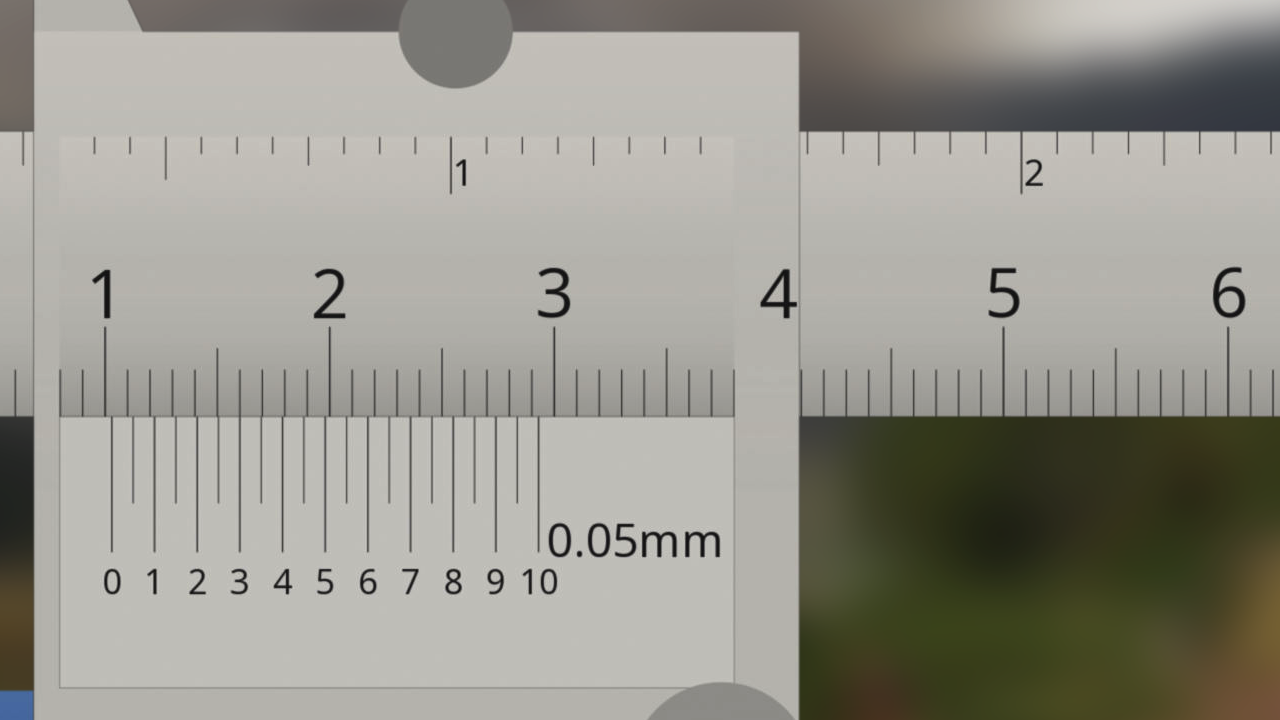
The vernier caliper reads 10.3 mm
